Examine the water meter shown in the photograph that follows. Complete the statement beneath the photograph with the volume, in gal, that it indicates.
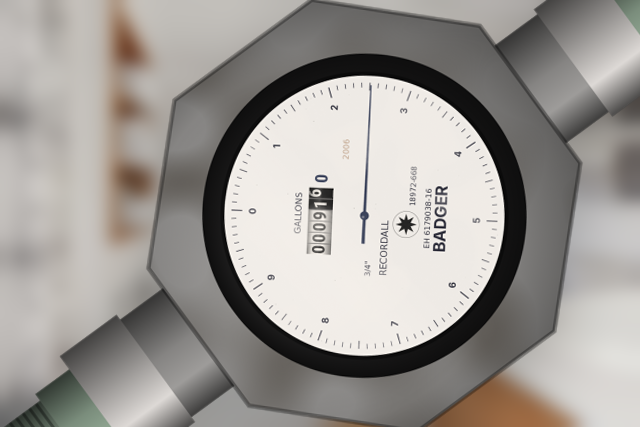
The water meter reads 9162.5 gal
